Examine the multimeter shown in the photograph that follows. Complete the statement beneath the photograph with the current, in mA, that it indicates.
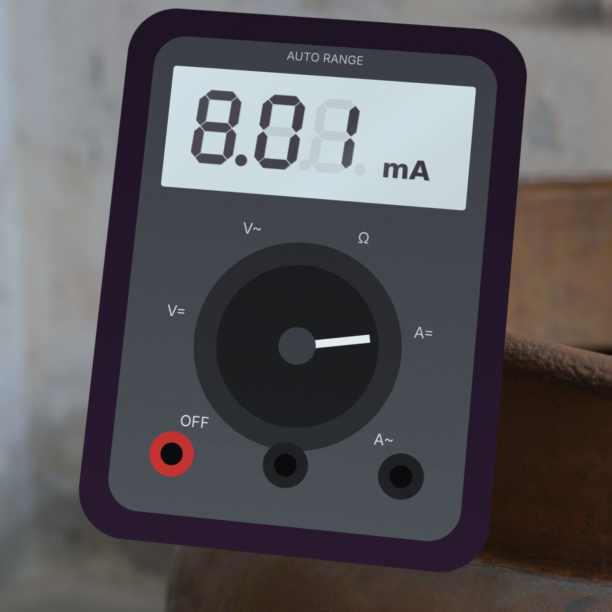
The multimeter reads 8.01 mA
